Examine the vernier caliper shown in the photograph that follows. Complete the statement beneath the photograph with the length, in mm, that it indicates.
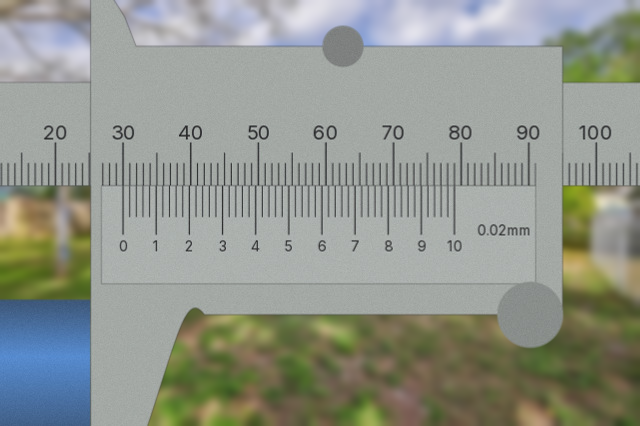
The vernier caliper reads 30.0 mm
